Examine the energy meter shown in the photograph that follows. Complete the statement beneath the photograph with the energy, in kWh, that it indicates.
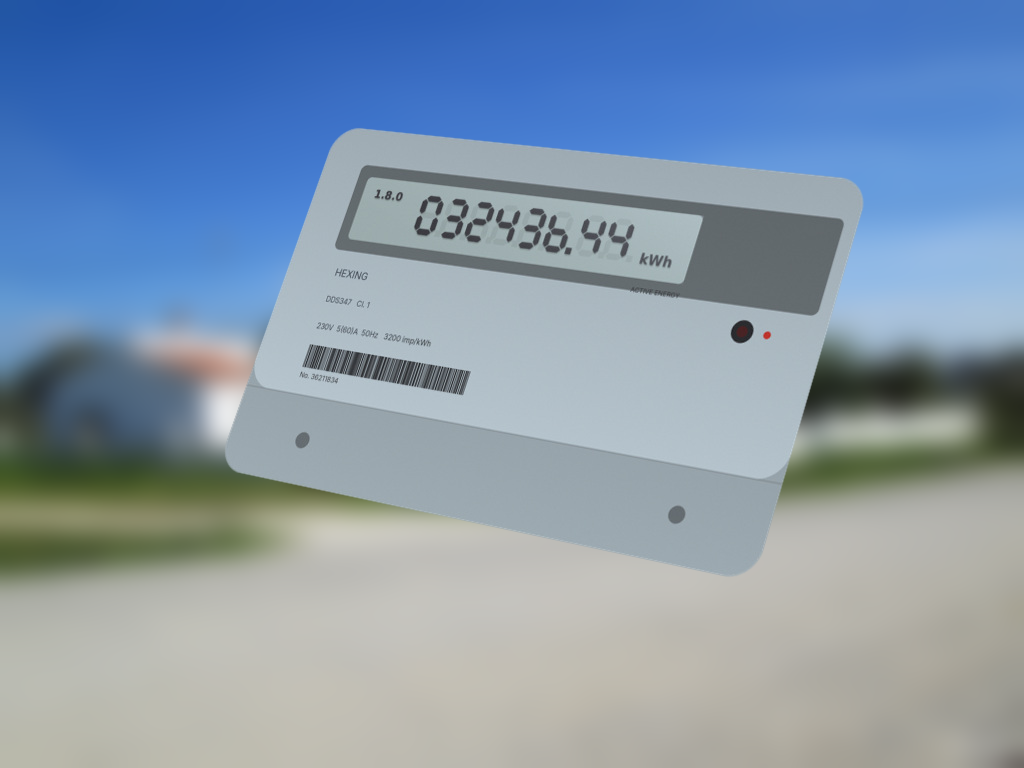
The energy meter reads 32436.44 kWh
